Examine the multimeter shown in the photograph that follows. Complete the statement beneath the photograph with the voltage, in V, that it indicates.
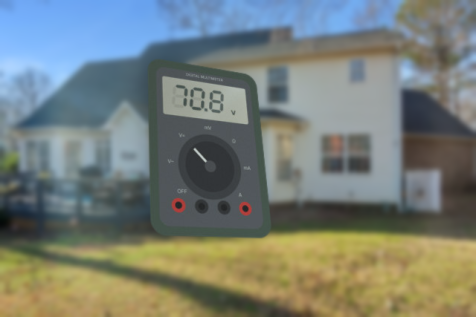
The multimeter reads 70.8 V
